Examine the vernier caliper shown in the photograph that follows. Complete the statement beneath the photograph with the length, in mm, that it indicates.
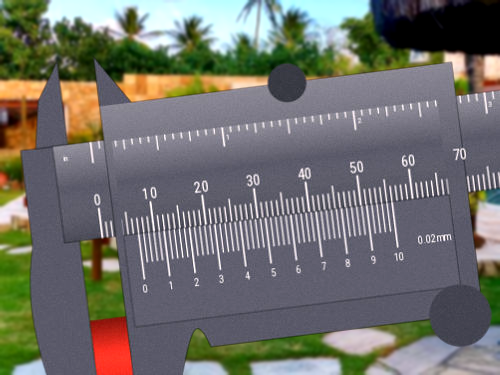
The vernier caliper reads 7.0 mm
